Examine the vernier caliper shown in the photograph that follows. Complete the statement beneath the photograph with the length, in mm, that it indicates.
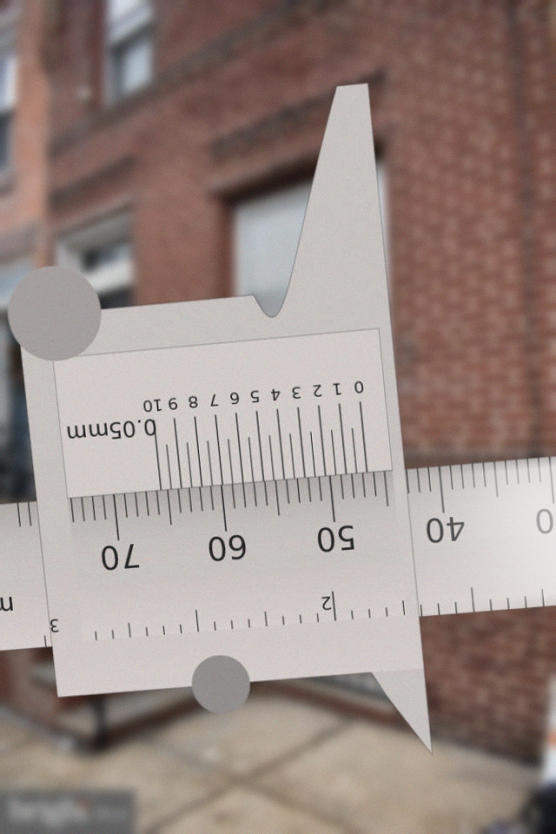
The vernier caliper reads 46.6 mm
